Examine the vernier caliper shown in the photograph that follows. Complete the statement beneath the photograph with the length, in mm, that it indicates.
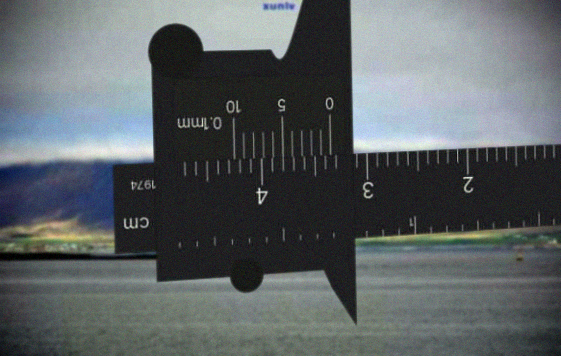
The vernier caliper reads 33.5 mm
